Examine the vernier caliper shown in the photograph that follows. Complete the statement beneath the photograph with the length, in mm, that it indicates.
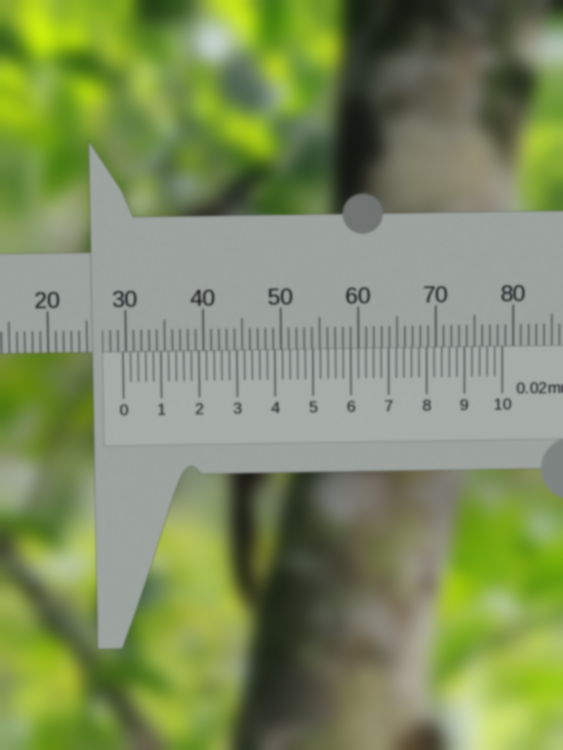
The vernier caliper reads 29.6 mm
